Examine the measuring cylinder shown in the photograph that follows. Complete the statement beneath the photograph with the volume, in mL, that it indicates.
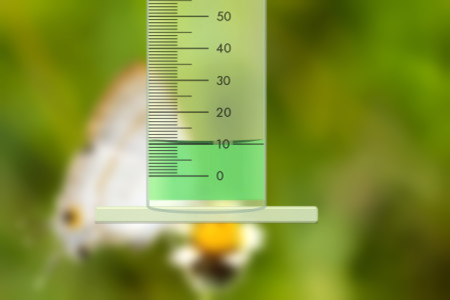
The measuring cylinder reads 10 mL
